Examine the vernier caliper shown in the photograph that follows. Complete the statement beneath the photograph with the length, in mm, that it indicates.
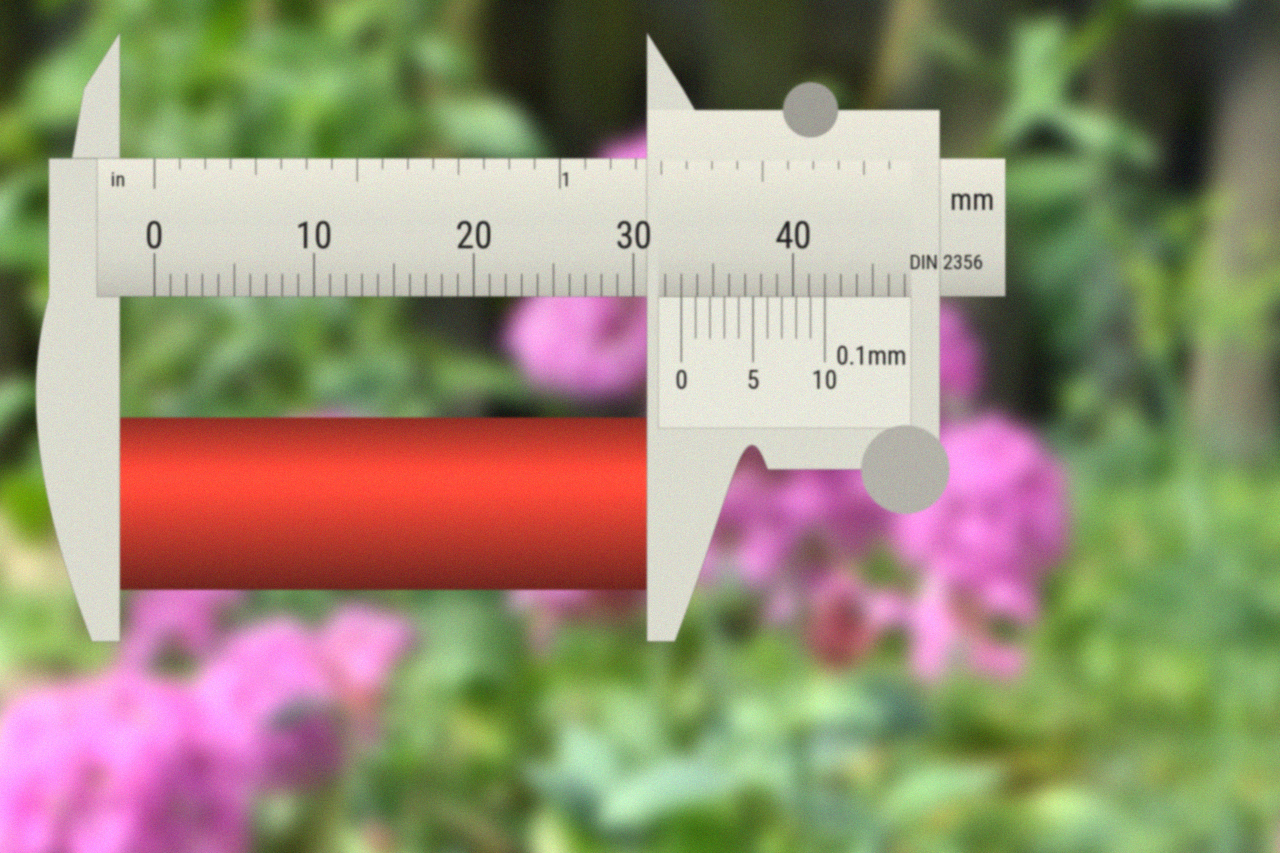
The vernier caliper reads 33.0 mm
